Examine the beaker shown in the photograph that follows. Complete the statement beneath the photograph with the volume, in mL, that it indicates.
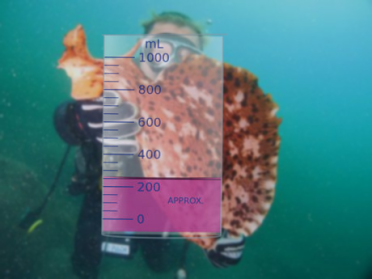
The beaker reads 250 mL
